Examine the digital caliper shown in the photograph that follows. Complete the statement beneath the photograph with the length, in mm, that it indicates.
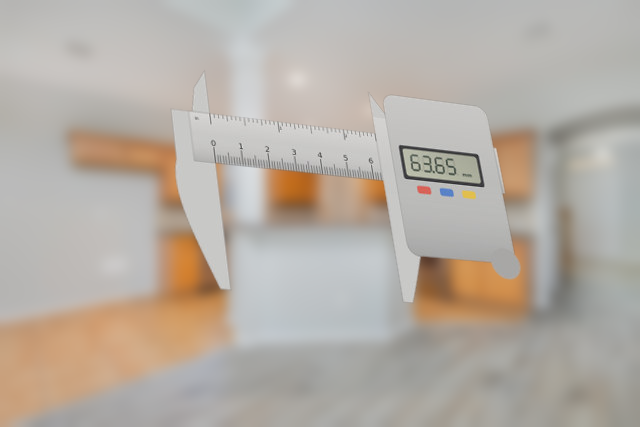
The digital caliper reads 63.65 mm
